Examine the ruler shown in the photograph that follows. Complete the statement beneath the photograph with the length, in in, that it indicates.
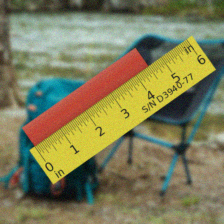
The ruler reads 4.5 in
